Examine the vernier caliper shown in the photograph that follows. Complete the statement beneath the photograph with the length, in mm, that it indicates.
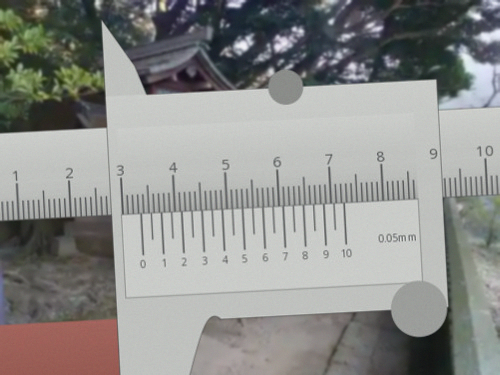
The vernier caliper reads 33.5 mm
